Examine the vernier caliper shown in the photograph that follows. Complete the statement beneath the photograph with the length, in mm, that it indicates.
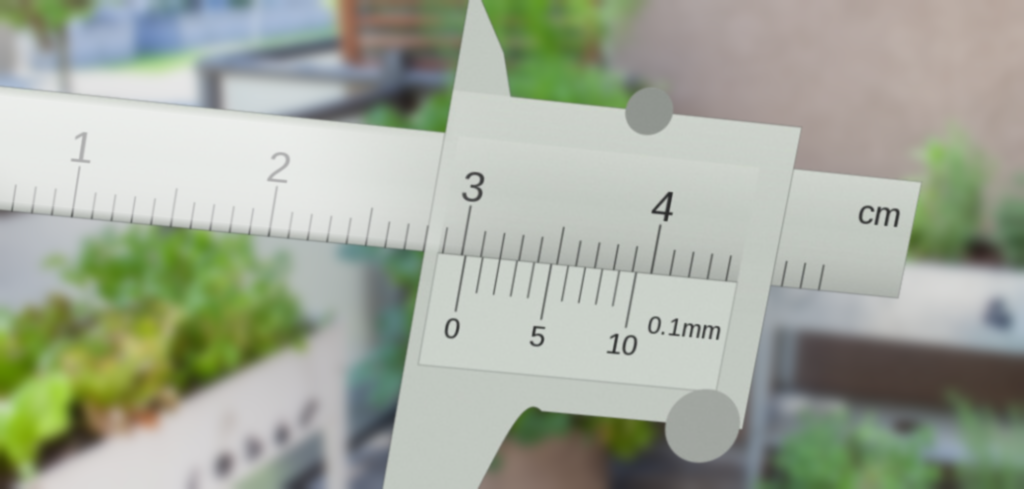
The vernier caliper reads 30.2 mm
